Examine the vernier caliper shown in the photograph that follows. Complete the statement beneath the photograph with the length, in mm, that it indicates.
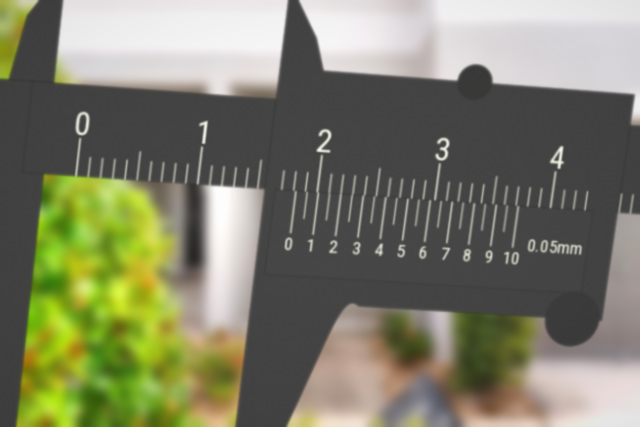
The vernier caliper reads 18.2 mm
